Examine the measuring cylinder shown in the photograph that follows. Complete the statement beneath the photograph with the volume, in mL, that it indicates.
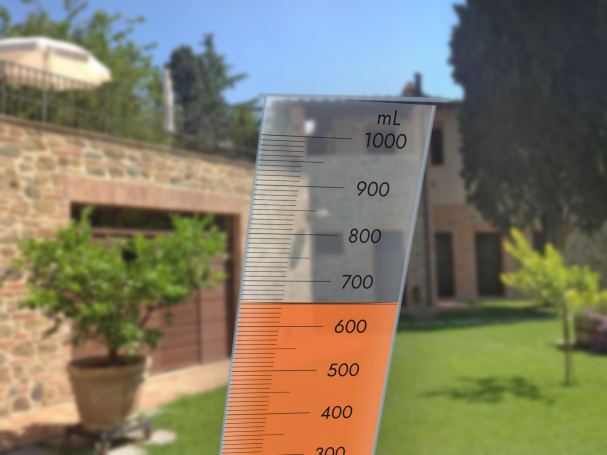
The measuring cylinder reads 650 mL
